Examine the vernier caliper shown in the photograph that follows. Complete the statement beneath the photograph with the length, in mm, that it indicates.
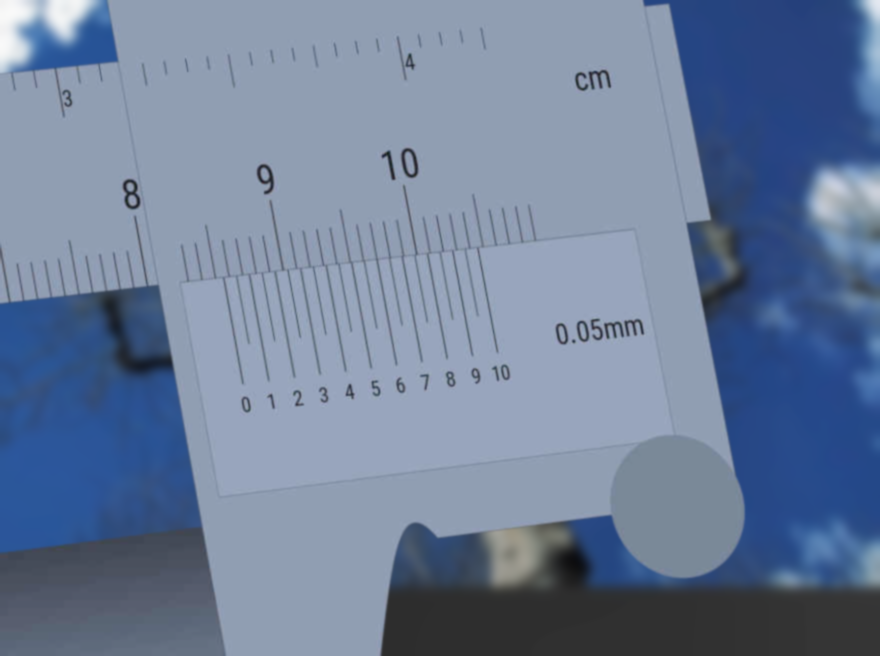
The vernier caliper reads 85.6 mm
